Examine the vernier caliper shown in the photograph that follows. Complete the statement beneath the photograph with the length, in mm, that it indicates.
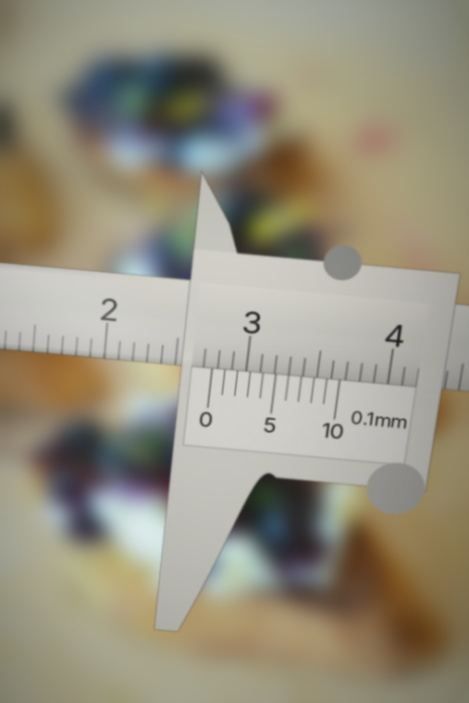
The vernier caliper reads 27.6 mm
